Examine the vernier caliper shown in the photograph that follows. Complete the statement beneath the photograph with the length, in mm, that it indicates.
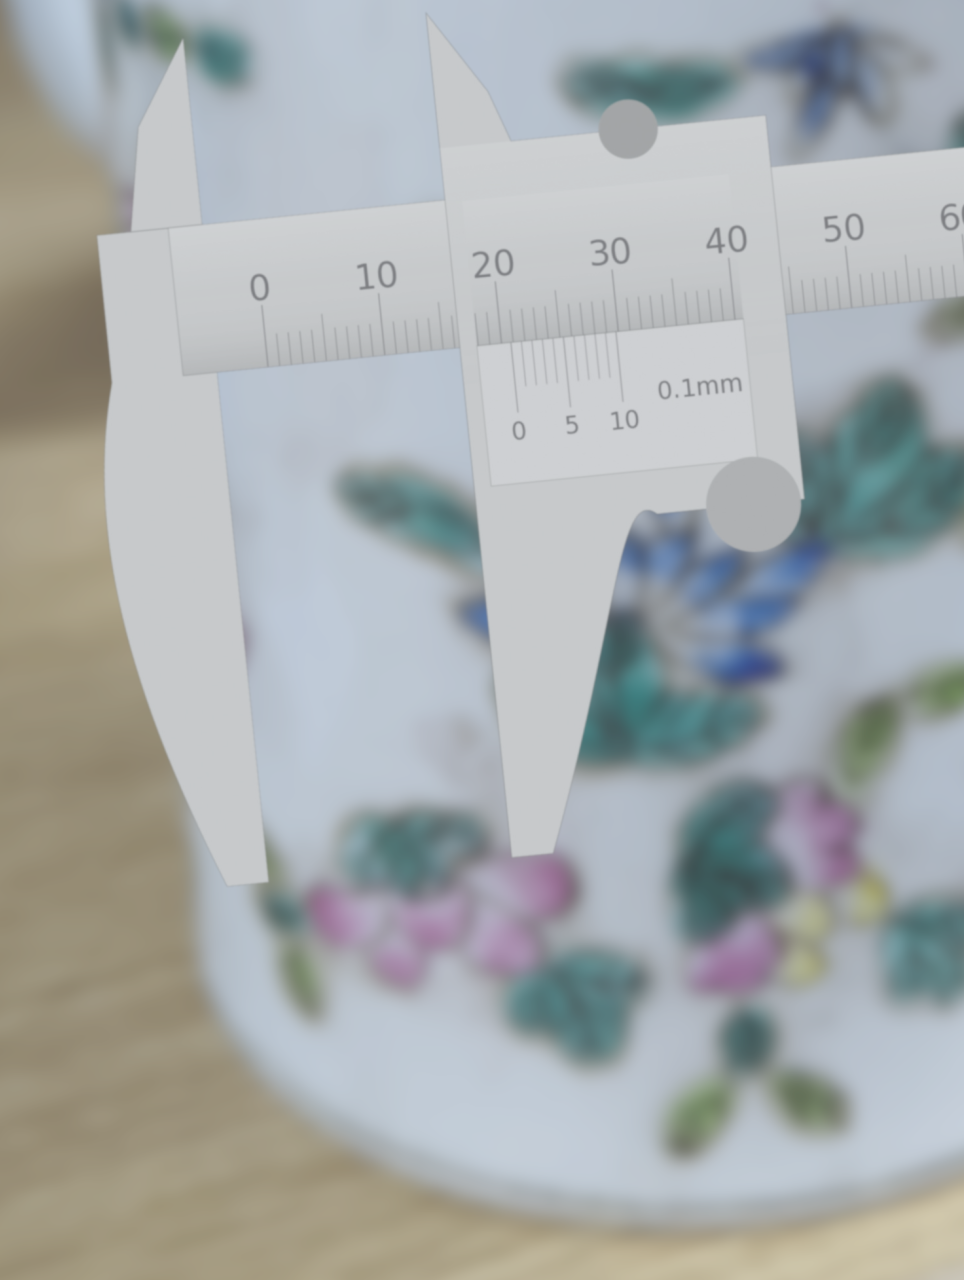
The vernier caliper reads 20.8 mm
